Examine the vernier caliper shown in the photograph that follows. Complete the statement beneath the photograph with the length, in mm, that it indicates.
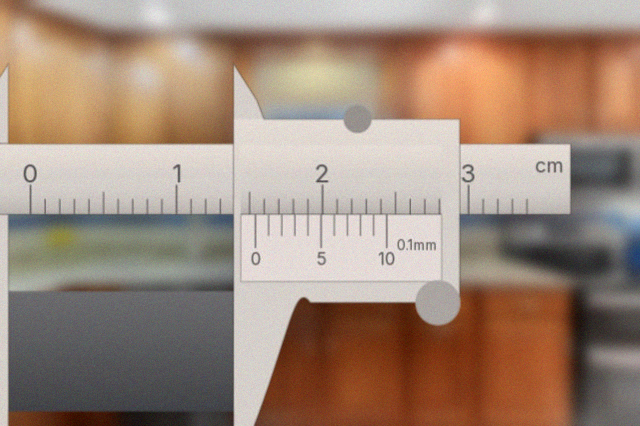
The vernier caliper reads 15.4 mm
